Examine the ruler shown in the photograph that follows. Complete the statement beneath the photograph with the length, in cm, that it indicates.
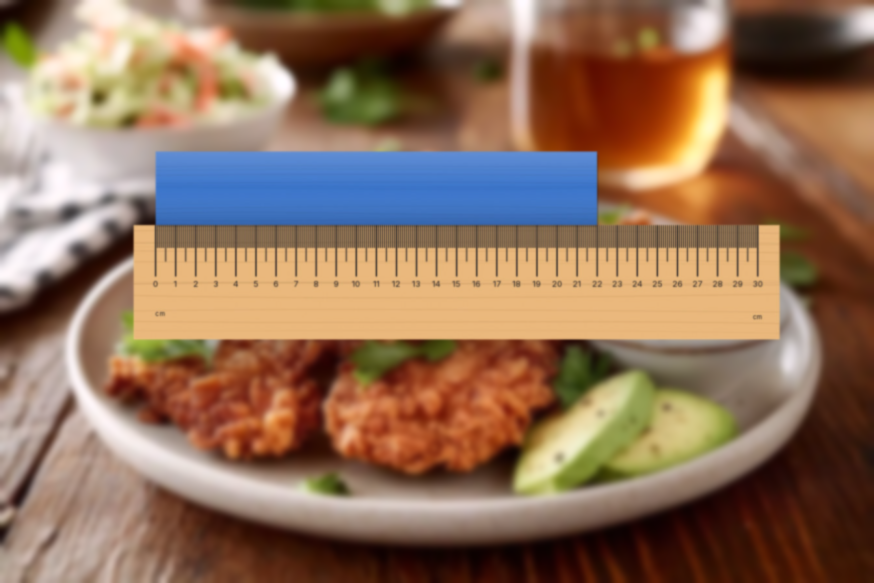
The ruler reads 22 cm
